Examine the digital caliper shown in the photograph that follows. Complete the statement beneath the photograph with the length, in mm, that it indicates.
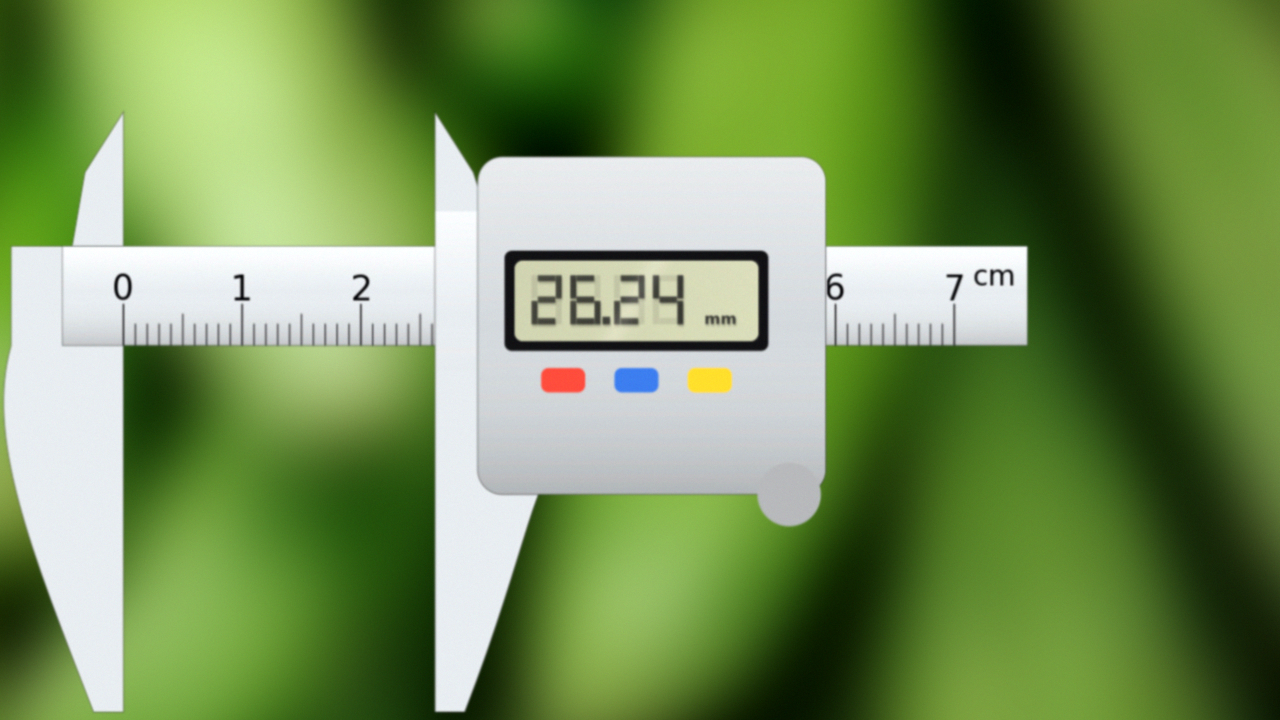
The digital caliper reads 26.24 mm
